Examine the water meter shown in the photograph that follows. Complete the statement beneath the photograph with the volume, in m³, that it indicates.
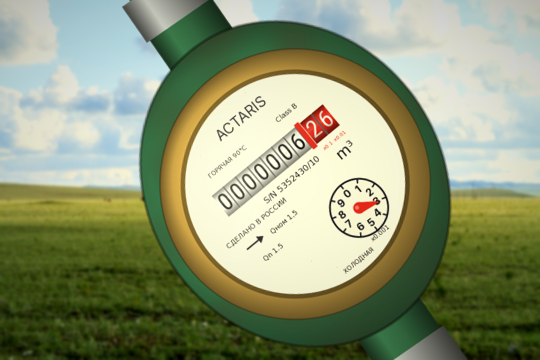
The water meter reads 6.263 m³
